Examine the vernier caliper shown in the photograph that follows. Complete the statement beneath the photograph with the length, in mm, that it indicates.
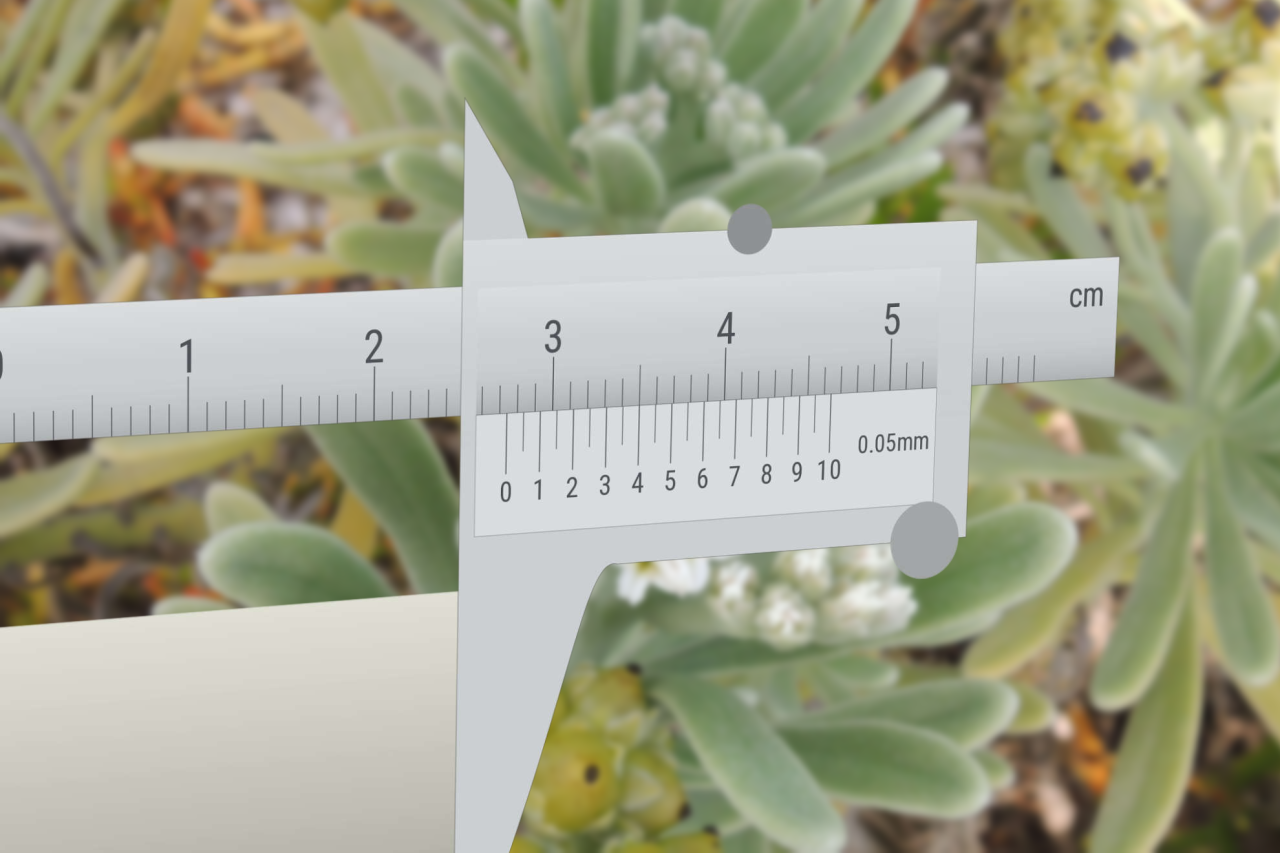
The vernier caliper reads 27.4 mm
